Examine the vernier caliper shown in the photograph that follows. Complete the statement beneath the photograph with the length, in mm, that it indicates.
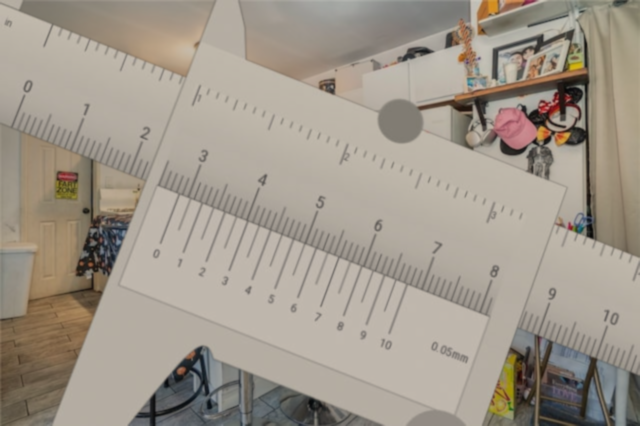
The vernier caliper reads 28.5 mm
